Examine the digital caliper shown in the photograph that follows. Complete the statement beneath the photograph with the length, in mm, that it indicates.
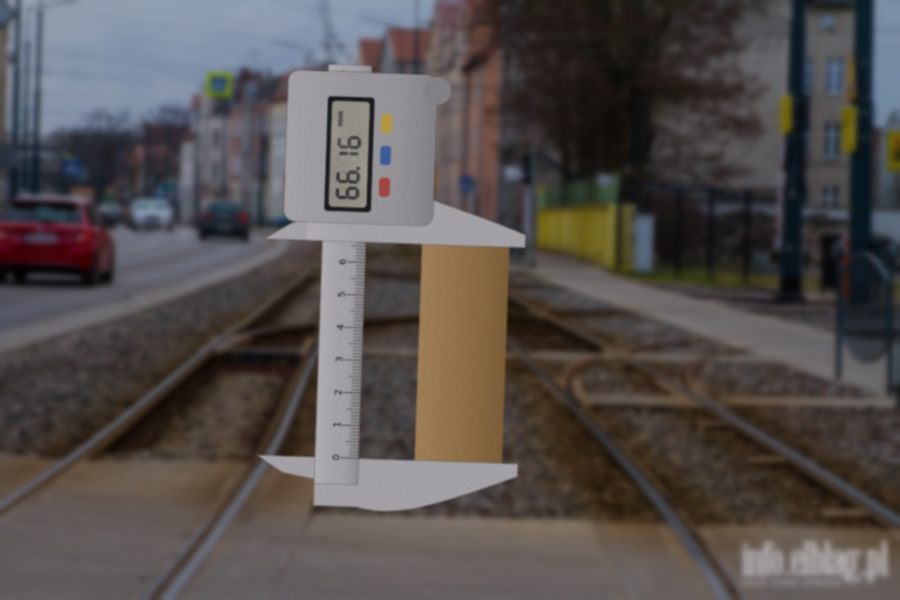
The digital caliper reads 66.16 mm
